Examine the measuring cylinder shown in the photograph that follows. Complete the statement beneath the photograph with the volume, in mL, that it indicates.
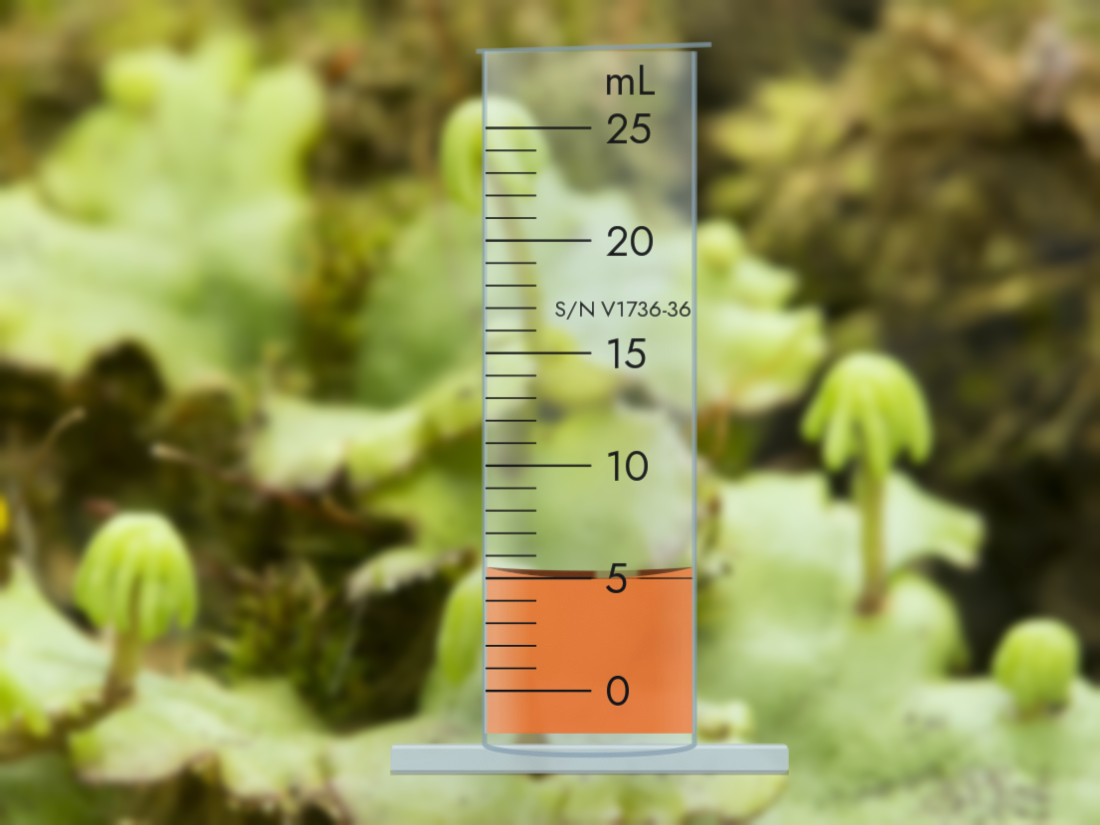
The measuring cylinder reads 5 mL
